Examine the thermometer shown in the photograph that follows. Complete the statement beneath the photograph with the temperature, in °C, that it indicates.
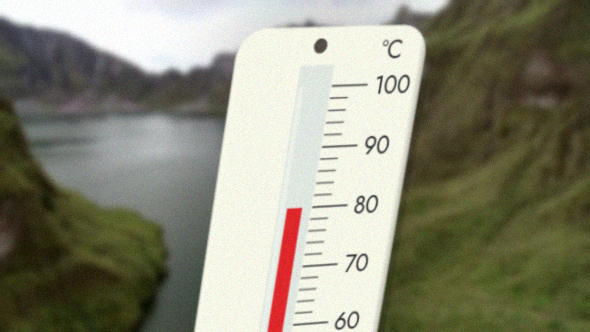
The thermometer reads 80 °C
